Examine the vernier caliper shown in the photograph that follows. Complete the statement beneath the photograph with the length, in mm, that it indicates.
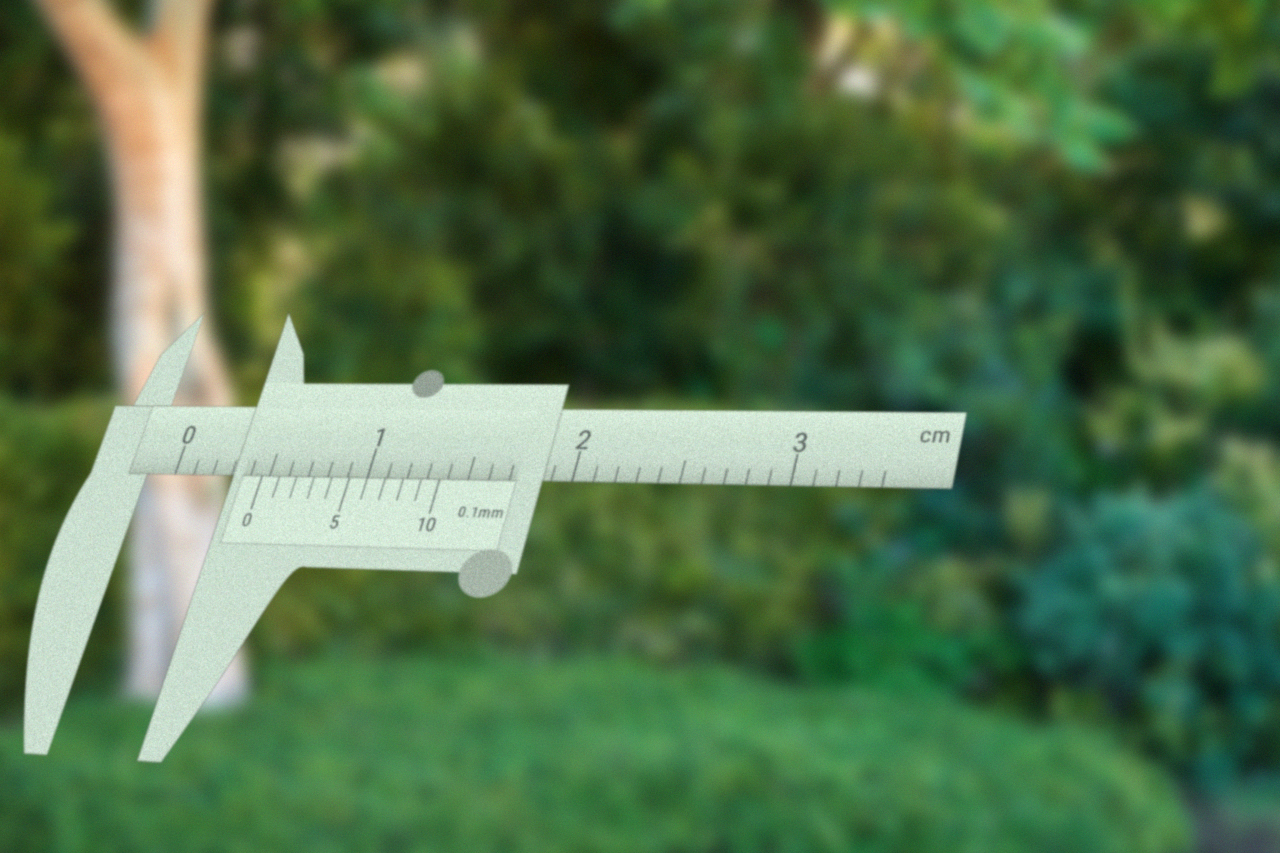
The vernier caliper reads 4.6 mm
